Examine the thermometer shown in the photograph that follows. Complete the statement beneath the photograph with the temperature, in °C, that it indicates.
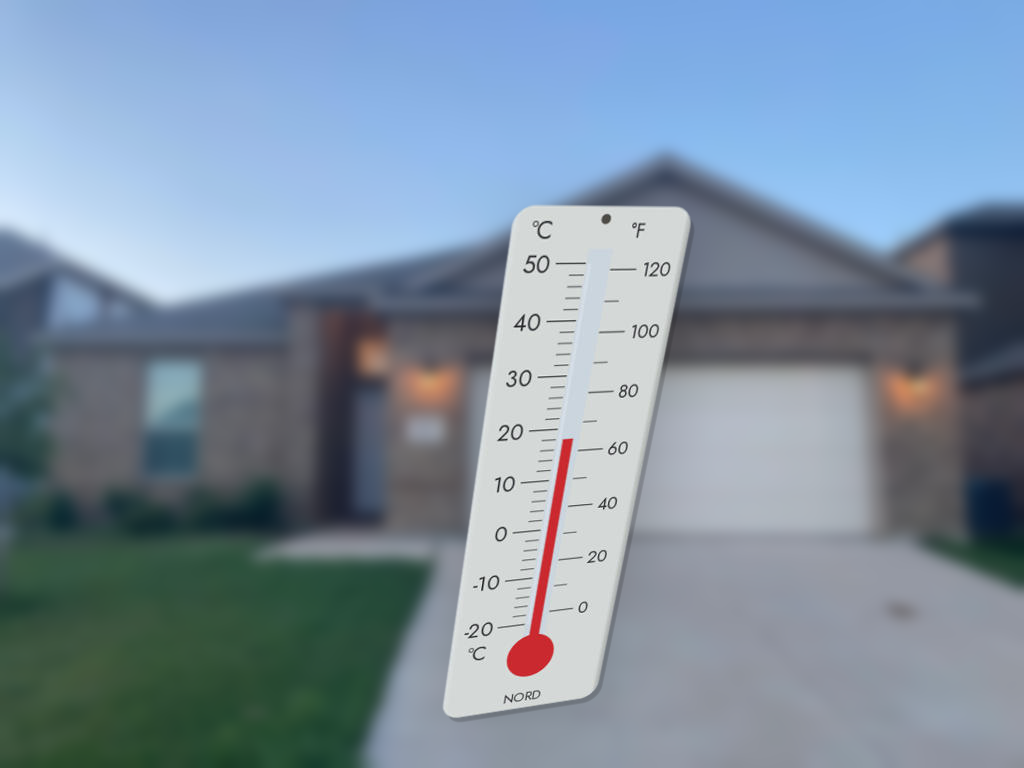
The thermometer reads 18 °C
